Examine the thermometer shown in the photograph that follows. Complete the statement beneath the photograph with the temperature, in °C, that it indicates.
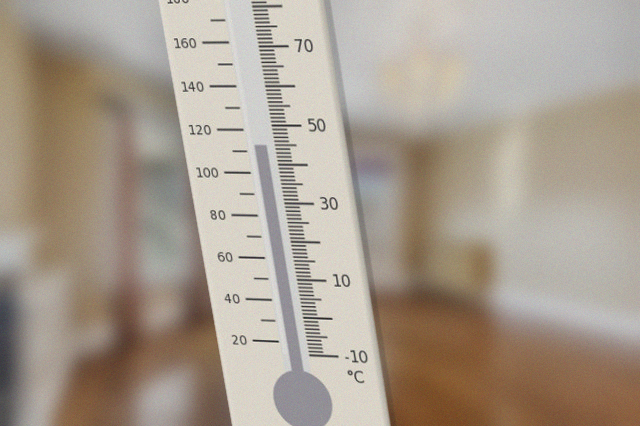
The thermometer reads 45 °C
